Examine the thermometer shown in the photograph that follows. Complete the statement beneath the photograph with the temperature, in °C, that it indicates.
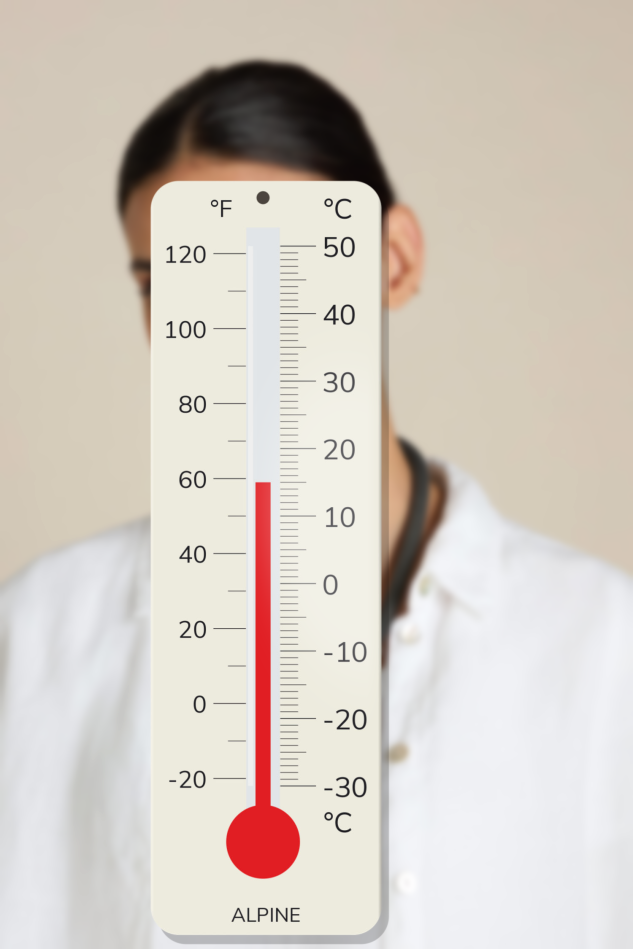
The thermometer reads 15 °C
